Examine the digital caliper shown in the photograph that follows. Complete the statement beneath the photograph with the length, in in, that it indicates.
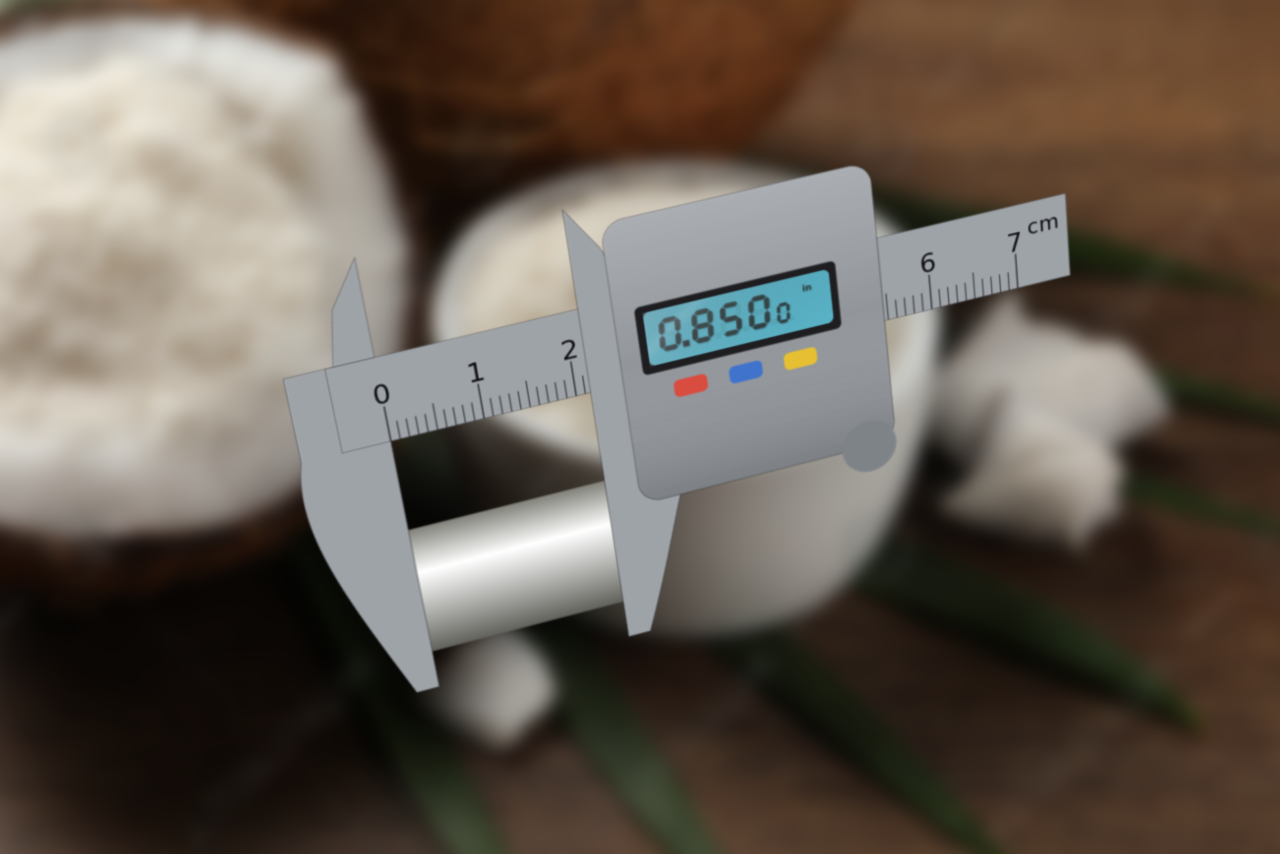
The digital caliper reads 0.8500 in
